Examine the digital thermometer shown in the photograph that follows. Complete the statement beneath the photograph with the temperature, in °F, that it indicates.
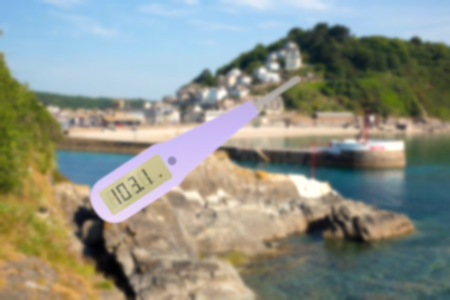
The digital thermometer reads 103.1 °F
